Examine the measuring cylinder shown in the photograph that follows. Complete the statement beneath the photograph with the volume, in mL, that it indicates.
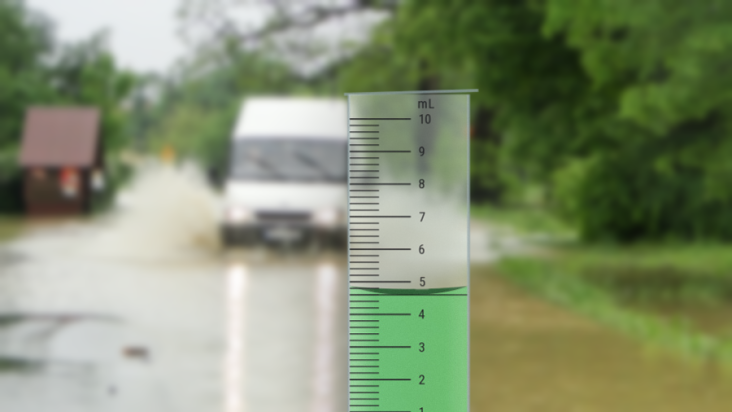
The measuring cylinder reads 4.6 mL
